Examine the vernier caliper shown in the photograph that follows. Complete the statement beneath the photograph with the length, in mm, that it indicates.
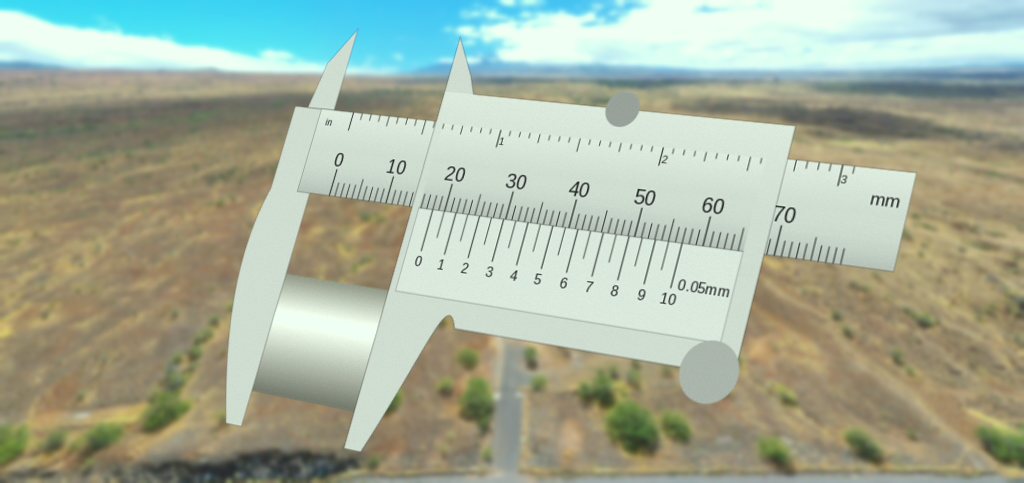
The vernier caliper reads 18.0 mm
